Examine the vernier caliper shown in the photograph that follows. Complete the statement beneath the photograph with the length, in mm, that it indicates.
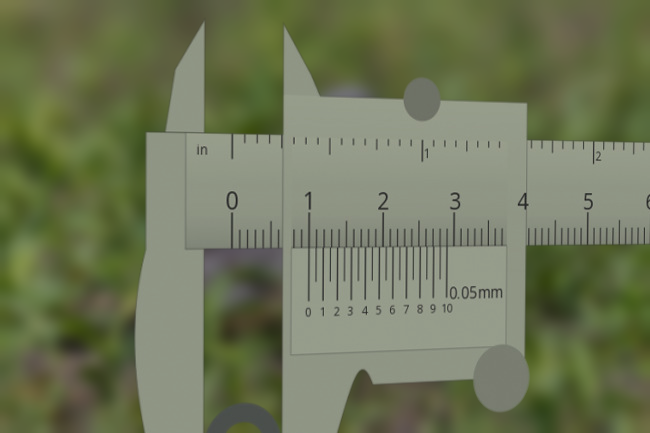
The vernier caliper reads 10.0 mm
